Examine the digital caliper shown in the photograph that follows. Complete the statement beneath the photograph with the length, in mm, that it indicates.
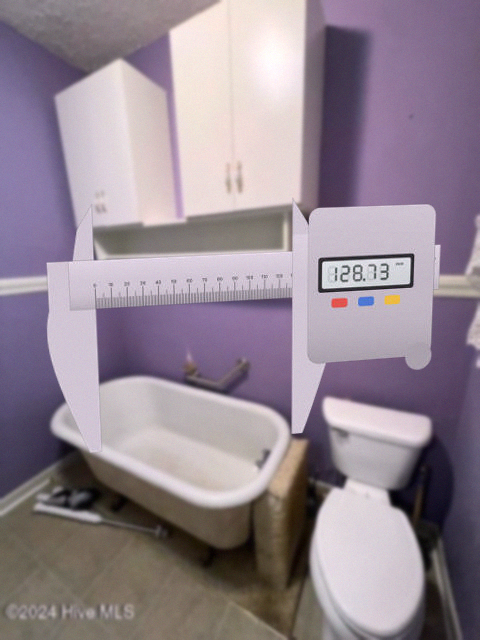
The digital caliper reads 128.73 mm
